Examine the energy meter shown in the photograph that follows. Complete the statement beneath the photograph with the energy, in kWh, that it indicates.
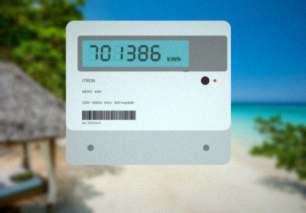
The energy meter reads 701386 kWh
